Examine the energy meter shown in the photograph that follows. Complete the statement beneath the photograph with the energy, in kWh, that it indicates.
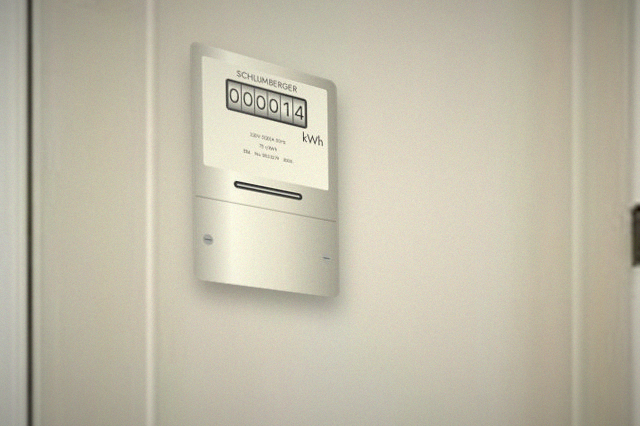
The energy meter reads 14 kWh
